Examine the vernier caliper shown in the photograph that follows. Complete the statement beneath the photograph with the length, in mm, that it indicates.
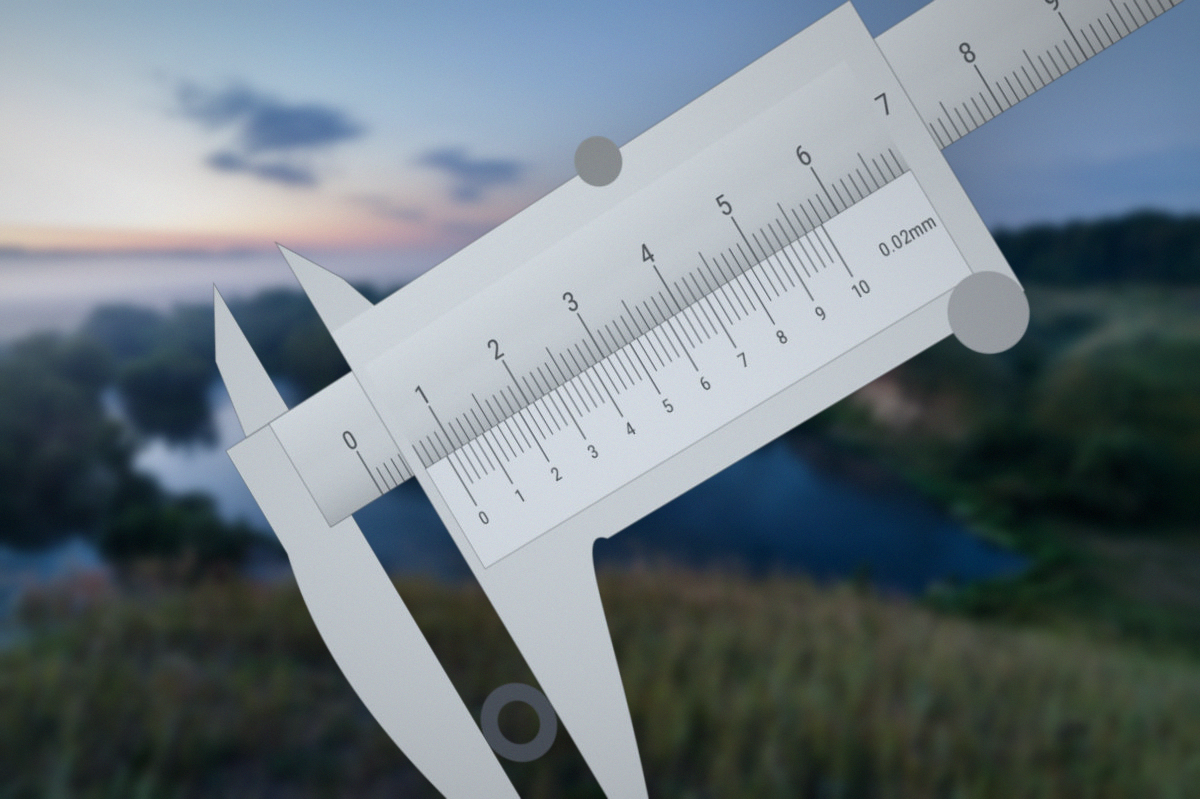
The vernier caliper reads 8.8 mm
